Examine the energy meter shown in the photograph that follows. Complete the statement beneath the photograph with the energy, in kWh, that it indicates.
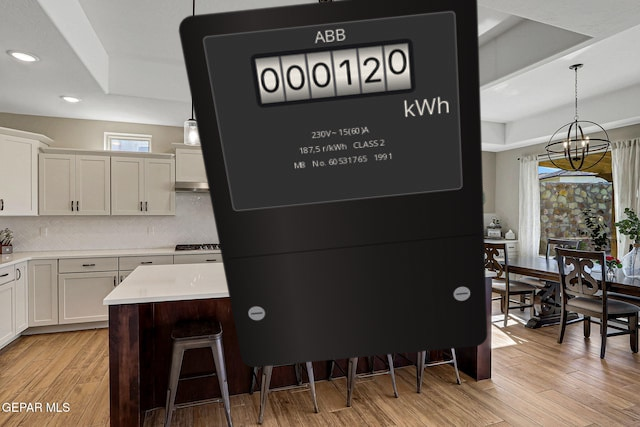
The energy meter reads 120 kWh
